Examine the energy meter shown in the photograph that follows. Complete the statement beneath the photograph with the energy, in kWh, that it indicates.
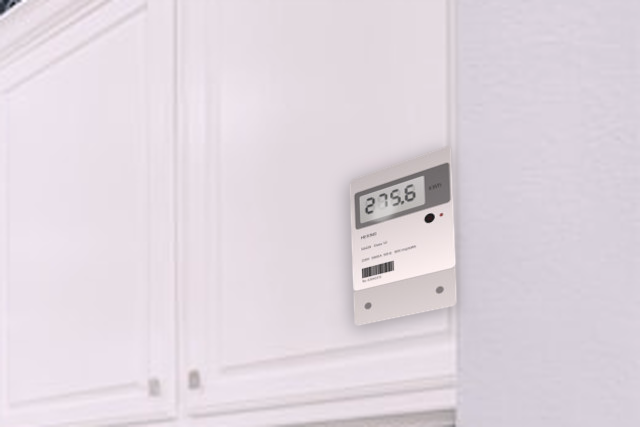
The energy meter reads 275.6 kWh
